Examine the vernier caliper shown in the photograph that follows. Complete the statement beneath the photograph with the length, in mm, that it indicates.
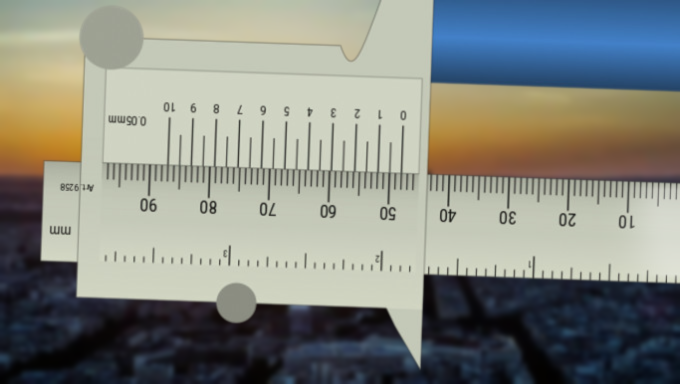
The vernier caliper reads 48.0 mm
